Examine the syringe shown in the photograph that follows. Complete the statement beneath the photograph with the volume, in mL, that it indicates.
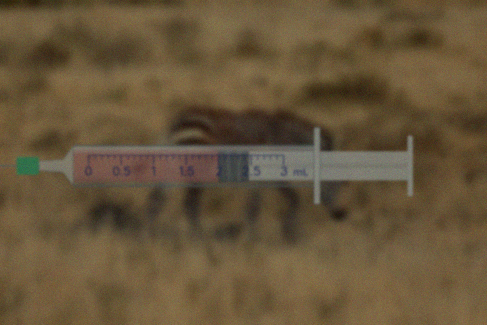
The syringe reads 2 mL
